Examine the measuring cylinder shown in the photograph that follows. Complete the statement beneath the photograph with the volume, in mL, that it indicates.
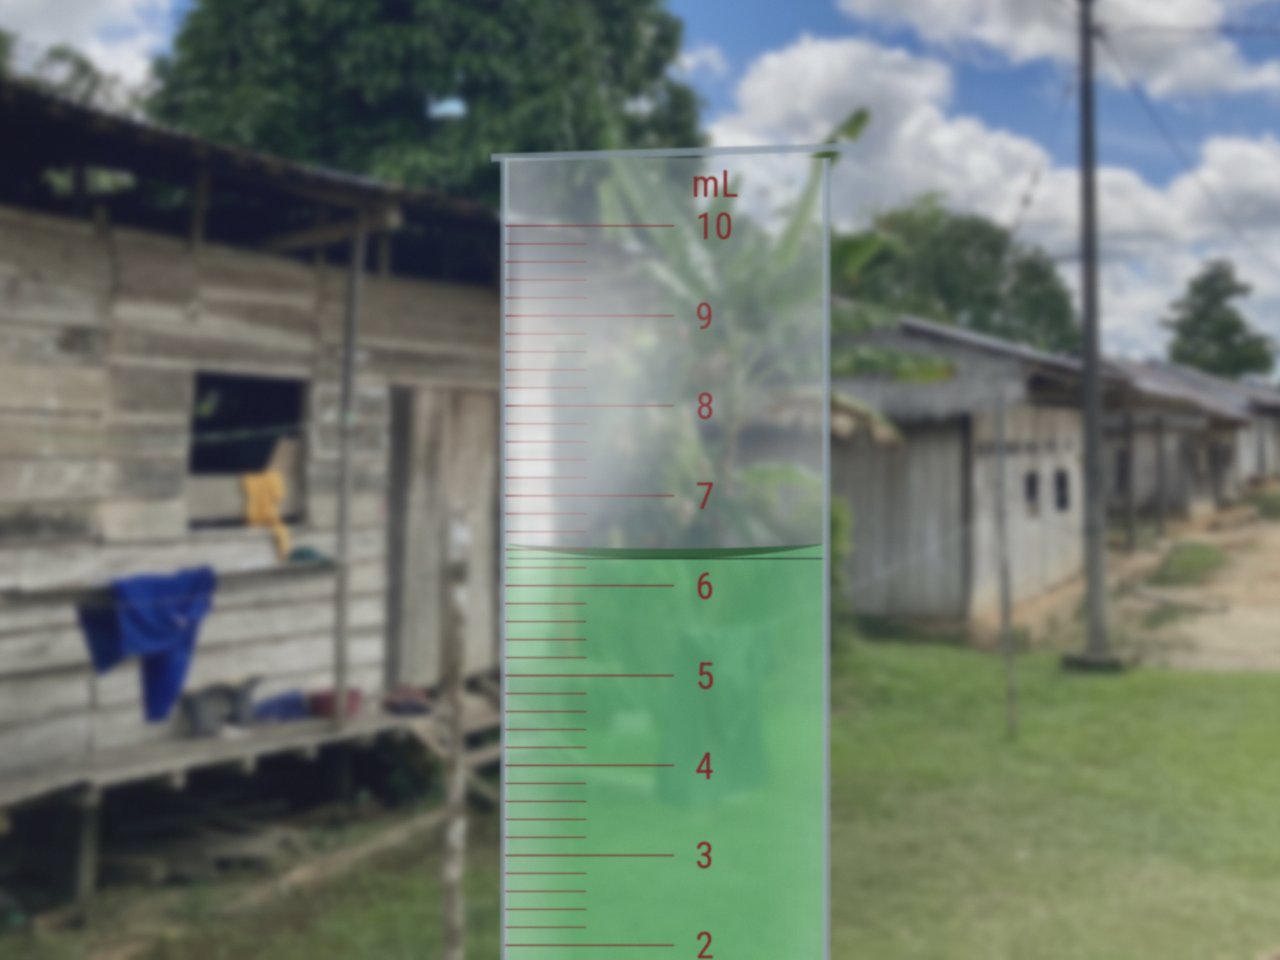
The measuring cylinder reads 6.3 mL
